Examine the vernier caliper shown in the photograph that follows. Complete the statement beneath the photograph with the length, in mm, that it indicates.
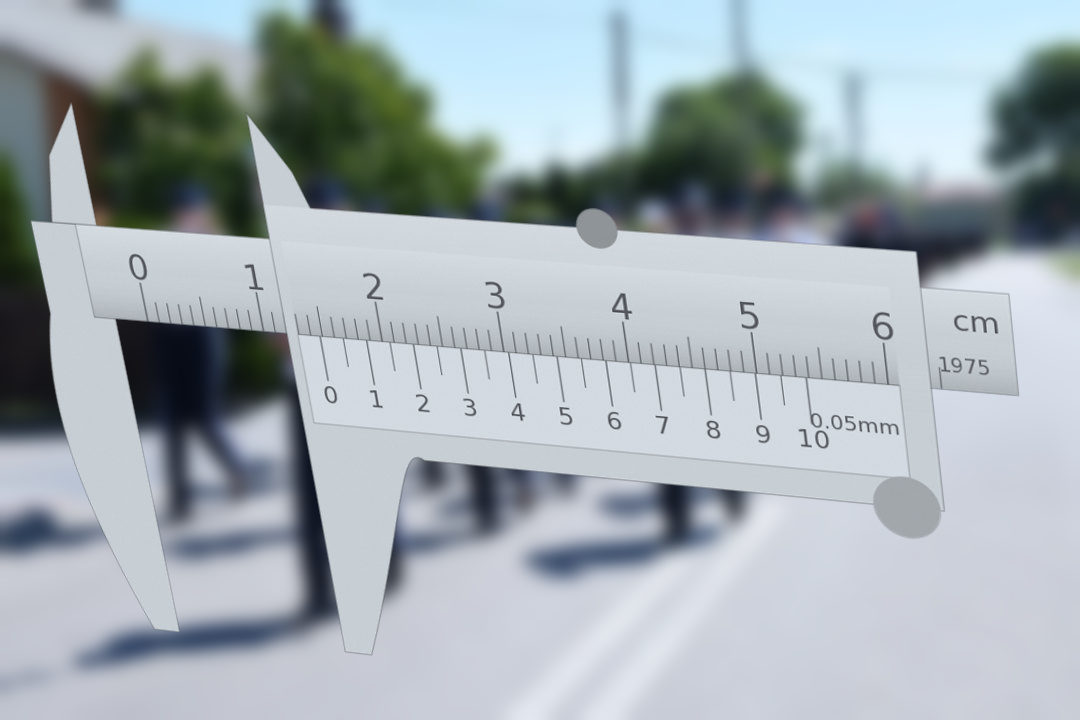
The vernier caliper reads 14.8 mm
